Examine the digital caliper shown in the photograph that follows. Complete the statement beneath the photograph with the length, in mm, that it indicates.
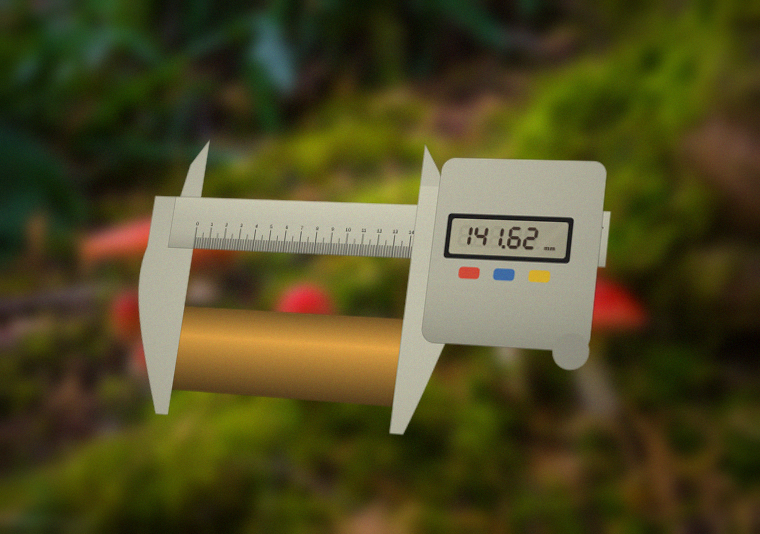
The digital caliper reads 141.62 mm
